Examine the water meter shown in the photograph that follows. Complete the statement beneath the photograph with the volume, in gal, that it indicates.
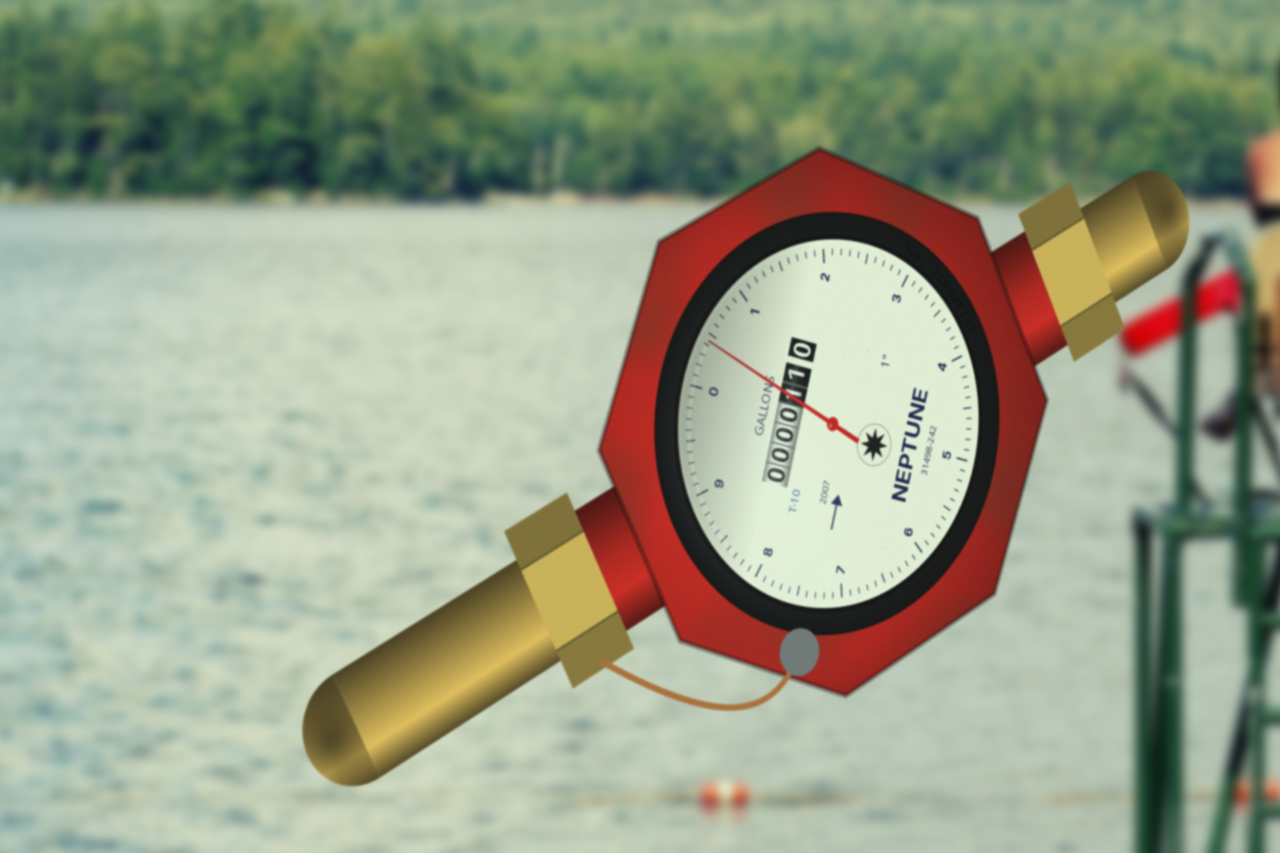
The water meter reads 110.4 gal
